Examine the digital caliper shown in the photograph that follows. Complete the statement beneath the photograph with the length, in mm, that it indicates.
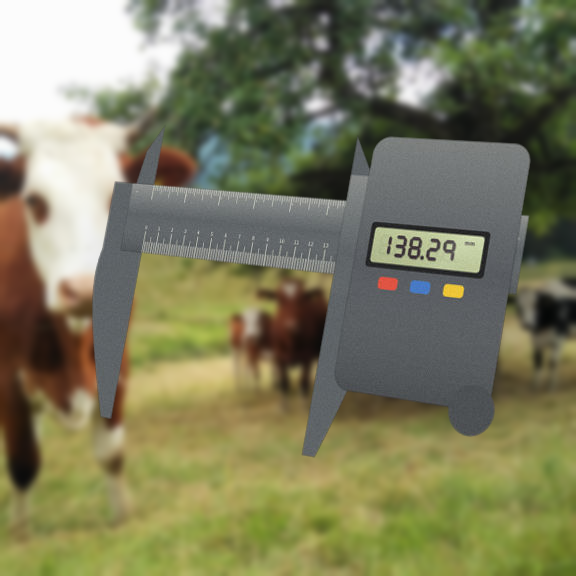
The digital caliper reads 138.29 mm
